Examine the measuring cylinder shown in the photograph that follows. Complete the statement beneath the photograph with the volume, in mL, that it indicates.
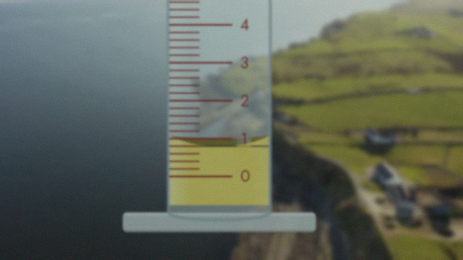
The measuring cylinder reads 0.8 mL
